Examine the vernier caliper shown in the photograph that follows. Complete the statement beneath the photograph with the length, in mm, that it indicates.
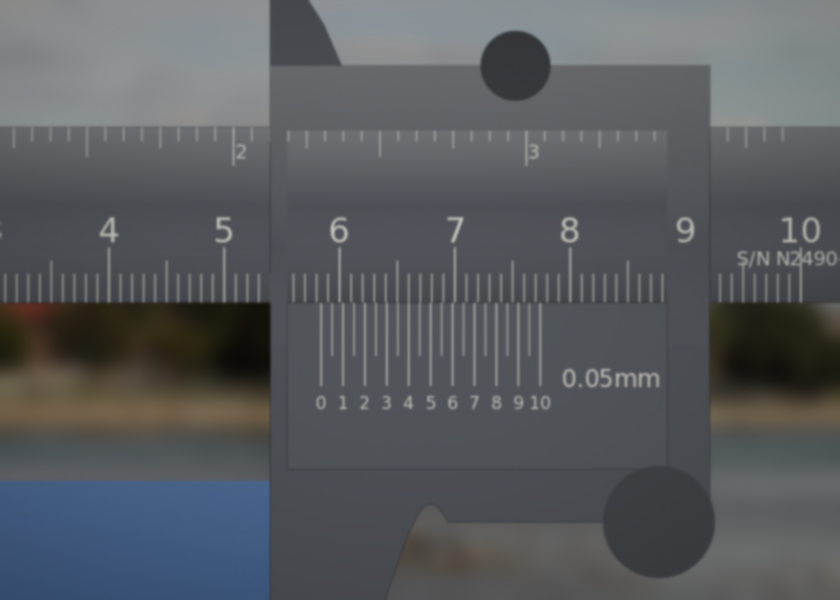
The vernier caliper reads 58.4 mm
